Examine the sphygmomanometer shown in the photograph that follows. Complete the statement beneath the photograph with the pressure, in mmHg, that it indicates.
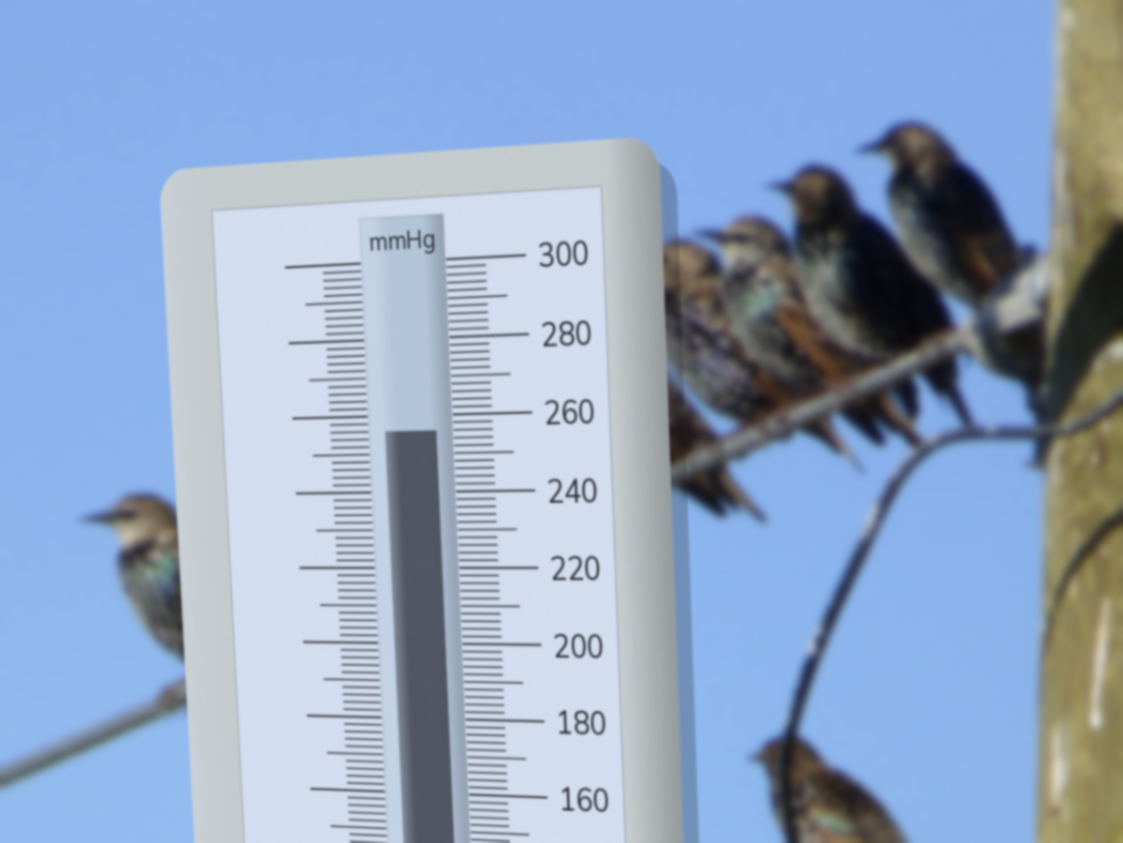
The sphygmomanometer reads 256 mmHg
